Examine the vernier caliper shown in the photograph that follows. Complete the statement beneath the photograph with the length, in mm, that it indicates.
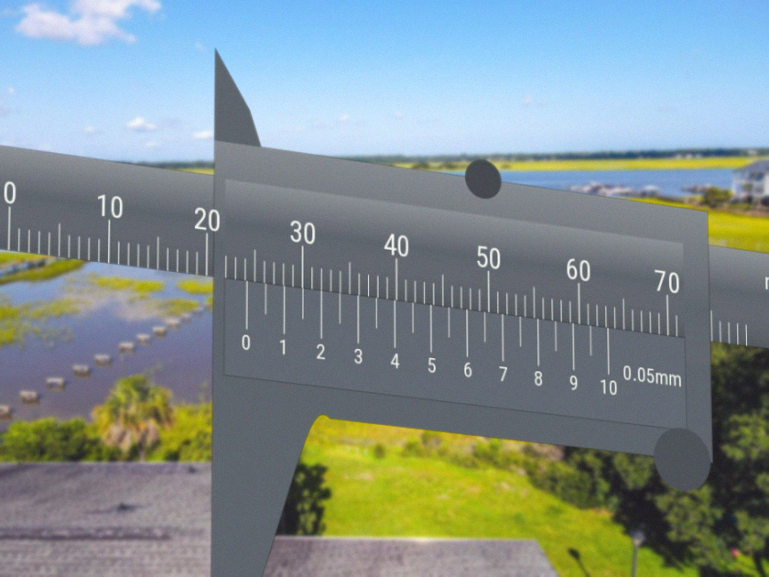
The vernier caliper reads 24.2 mm
